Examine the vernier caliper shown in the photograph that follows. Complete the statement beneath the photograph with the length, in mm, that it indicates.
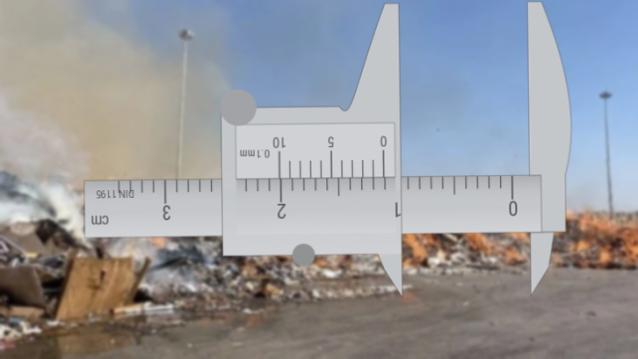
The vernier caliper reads 11.1 mm
